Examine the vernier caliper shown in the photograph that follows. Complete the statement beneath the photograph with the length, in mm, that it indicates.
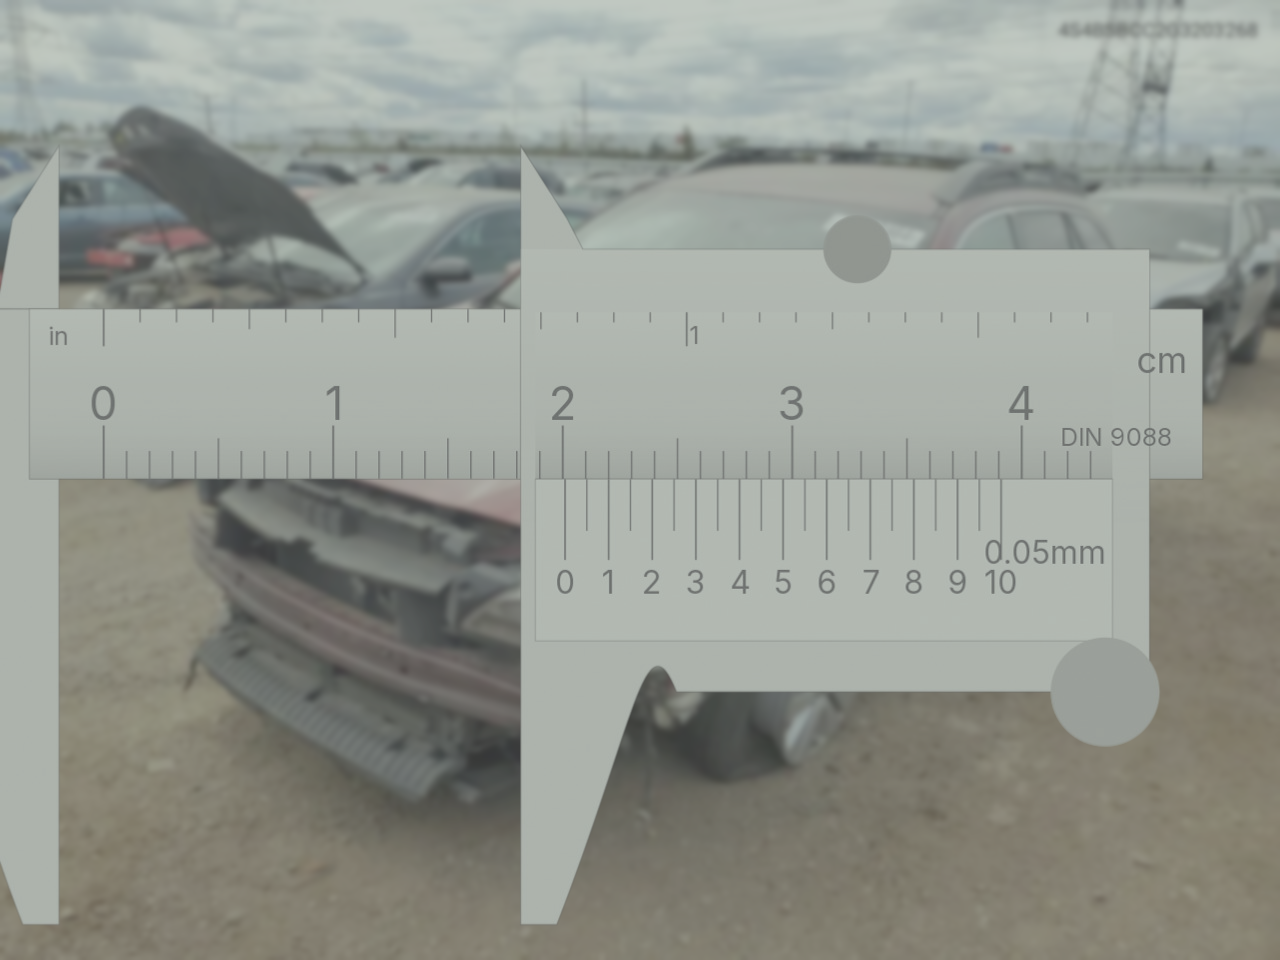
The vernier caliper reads 20.10 mm
